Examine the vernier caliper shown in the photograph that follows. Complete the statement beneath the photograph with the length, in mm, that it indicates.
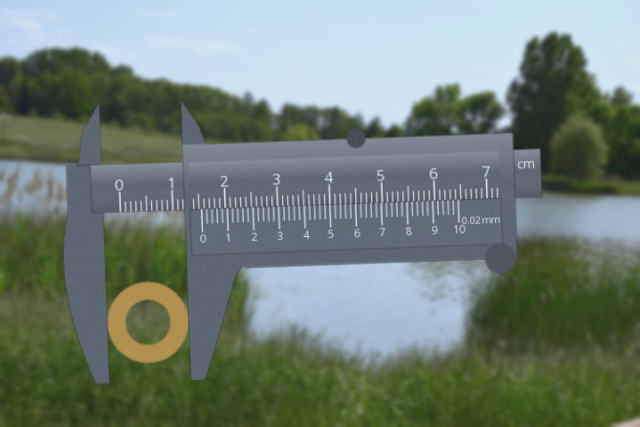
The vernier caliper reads 15.5 mm
